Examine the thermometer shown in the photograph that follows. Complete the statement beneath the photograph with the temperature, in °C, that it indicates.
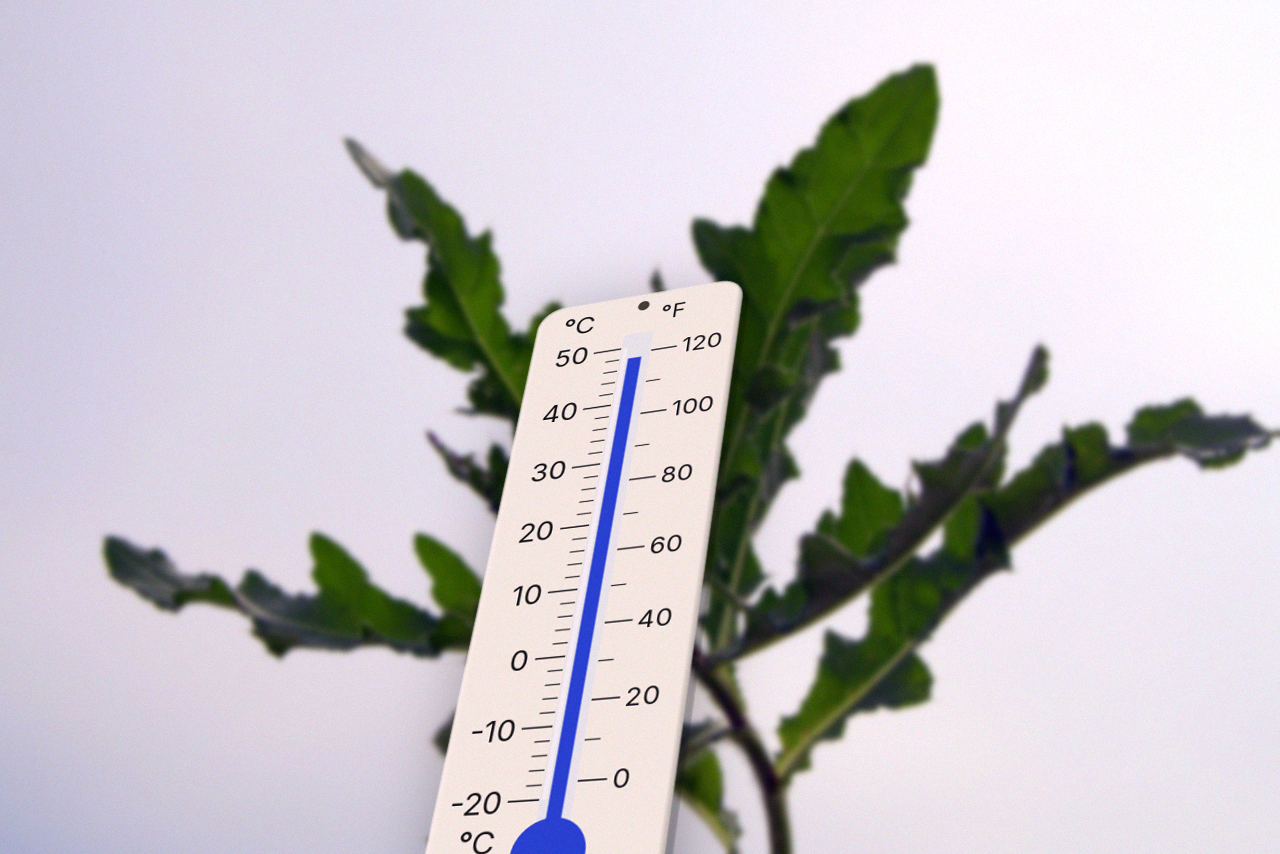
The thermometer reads 48 °C
